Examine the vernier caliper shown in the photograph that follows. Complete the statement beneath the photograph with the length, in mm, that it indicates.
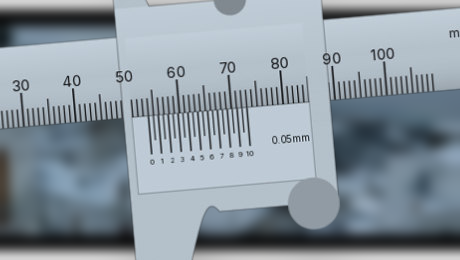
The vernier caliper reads 54.0 mm
